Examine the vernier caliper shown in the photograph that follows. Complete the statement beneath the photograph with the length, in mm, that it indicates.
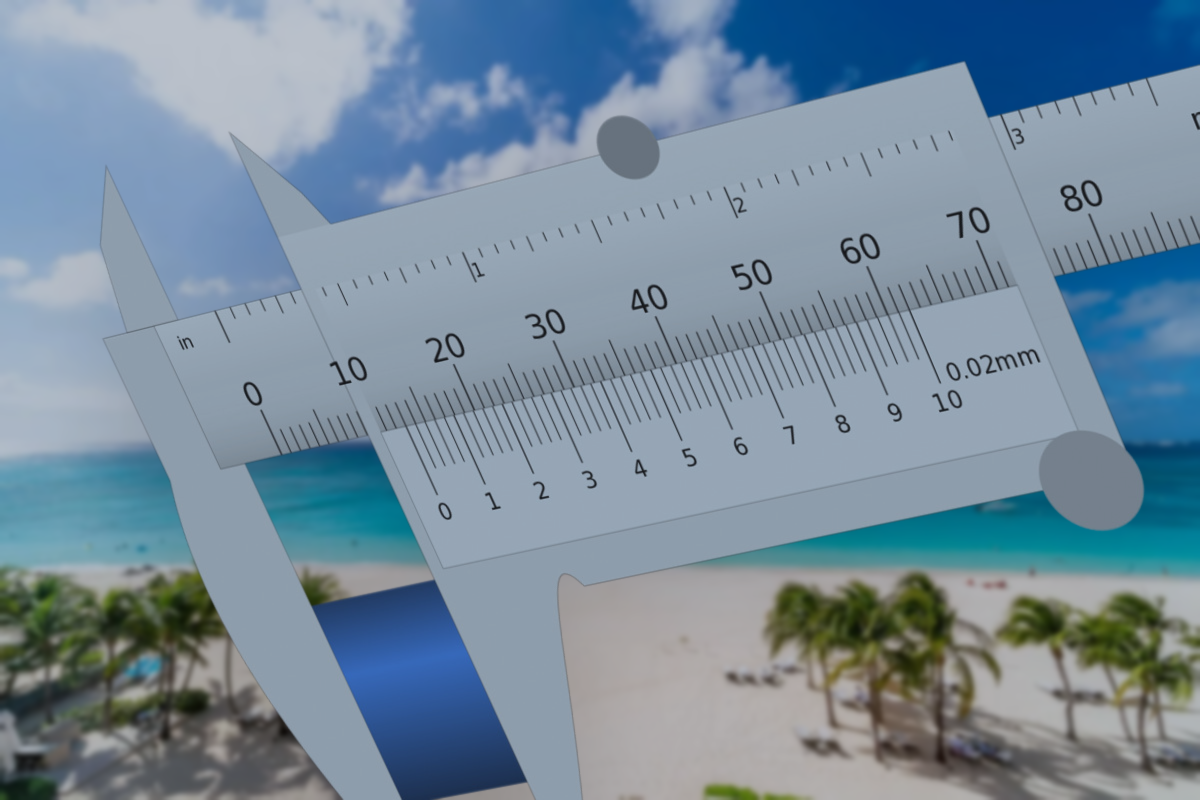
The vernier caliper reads 13.0 mm
